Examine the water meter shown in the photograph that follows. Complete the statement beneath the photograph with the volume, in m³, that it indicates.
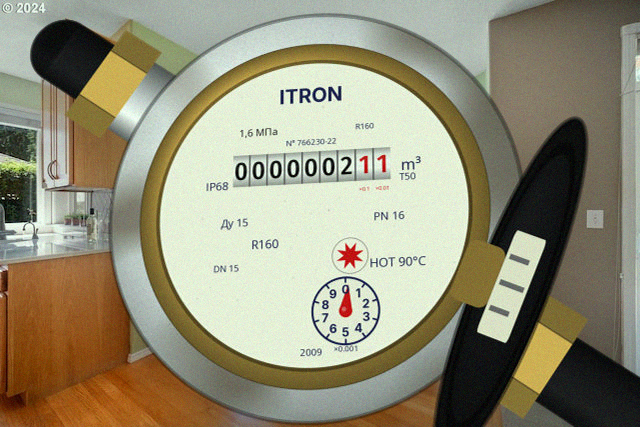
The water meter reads 2.110 m³
